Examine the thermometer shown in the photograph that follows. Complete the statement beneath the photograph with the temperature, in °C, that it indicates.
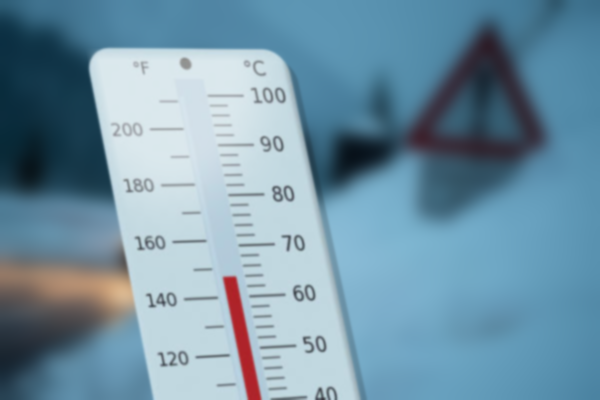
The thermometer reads 64 °C
